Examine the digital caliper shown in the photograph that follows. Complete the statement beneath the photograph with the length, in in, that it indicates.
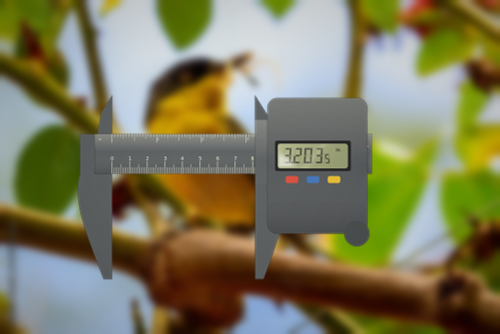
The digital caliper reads 3.2035 in
